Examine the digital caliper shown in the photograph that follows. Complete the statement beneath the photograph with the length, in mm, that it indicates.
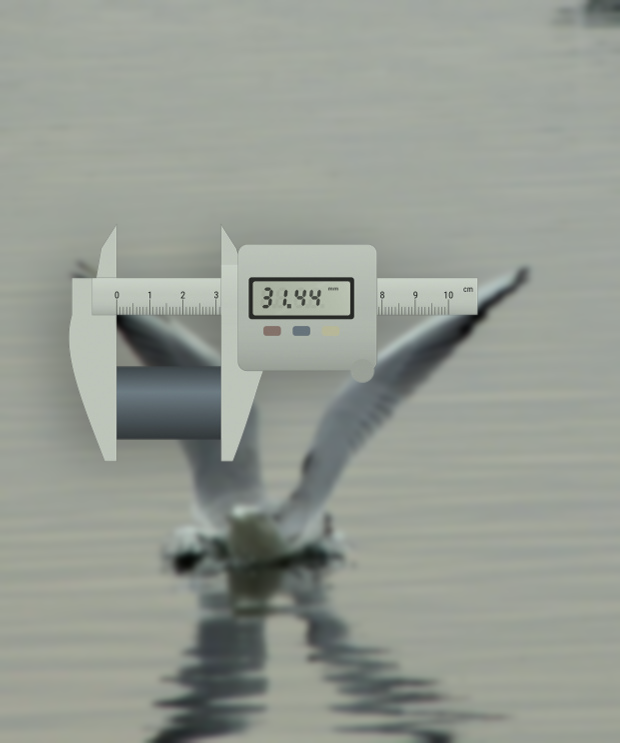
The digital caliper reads 31.44 mm
